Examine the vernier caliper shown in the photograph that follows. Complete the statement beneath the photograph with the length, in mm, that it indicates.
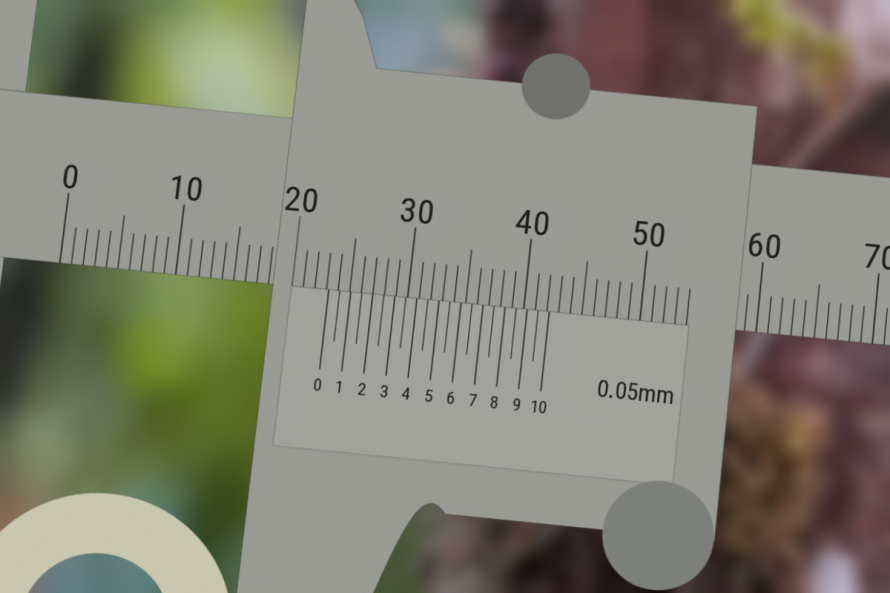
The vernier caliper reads 23.2 mm
